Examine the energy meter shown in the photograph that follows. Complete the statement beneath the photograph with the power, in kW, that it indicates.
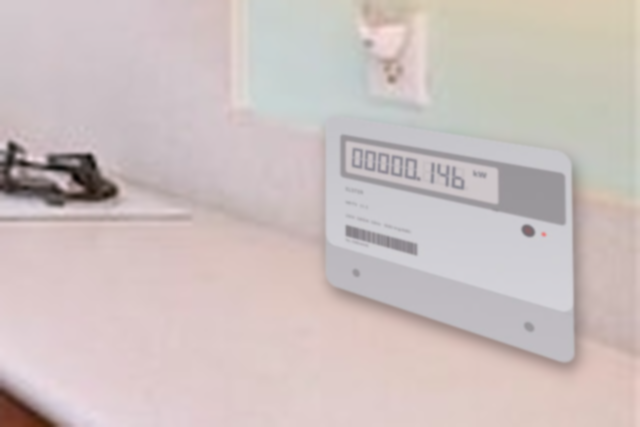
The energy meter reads 0.146 kW
